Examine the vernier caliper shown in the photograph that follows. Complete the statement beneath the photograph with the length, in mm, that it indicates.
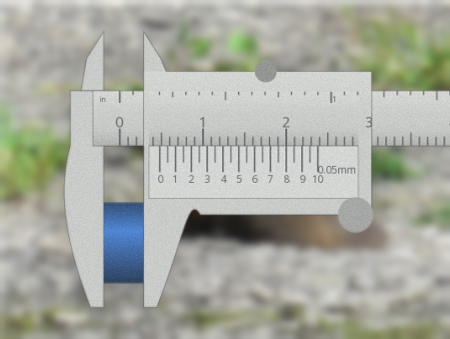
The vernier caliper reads 4.8 mm
